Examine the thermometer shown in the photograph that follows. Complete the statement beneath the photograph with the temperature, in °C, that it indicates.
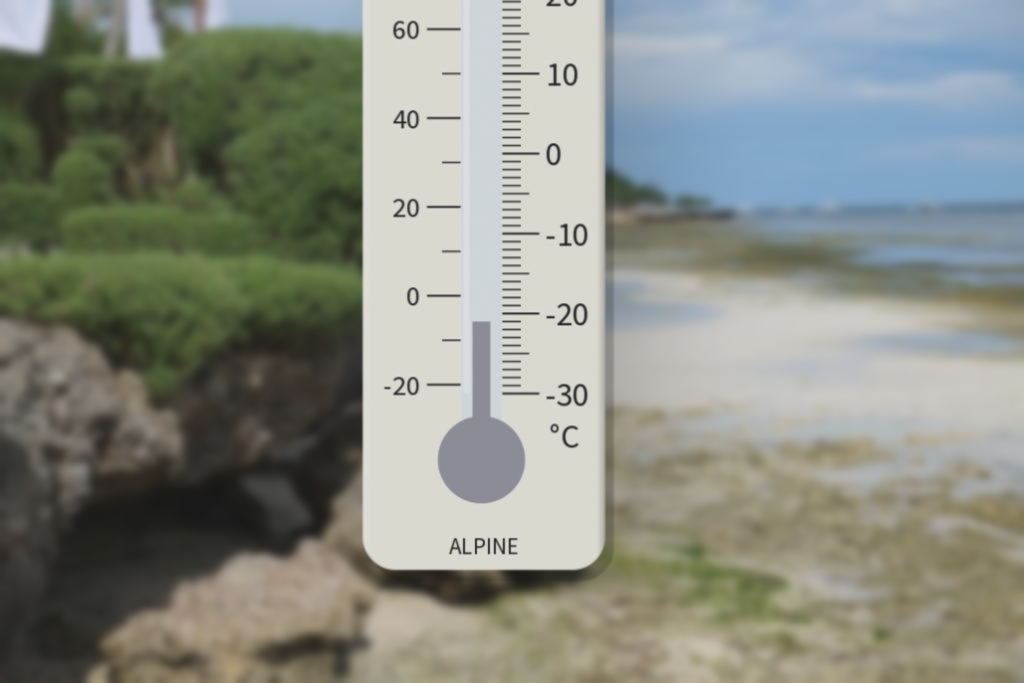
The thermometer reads -21 °C
